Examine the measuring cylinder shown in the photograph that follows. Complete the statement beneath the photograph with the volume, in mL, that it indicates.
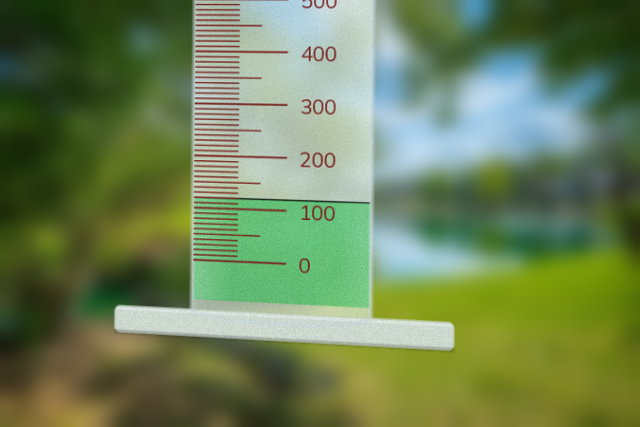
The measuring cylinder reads 120 mL
